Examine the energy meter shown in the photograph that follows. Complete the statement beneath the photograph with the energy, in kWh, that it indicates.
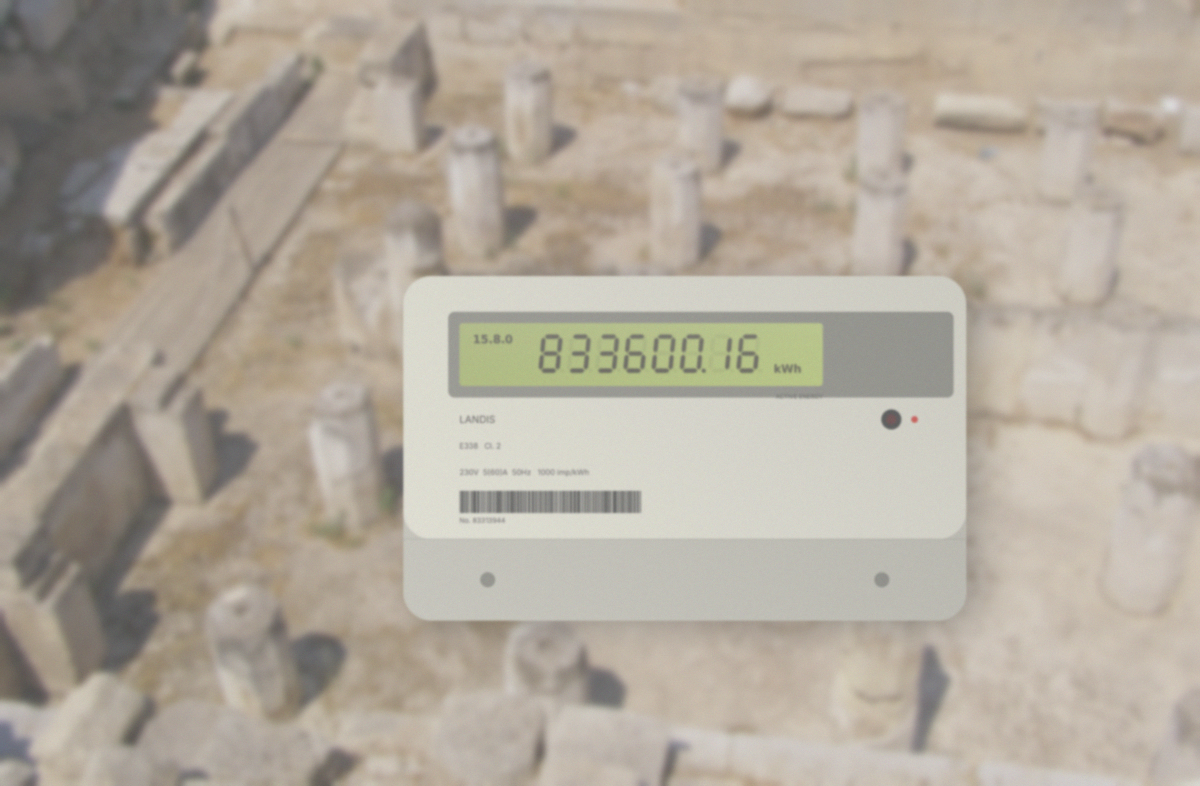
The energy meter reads 833600.16 kWh
